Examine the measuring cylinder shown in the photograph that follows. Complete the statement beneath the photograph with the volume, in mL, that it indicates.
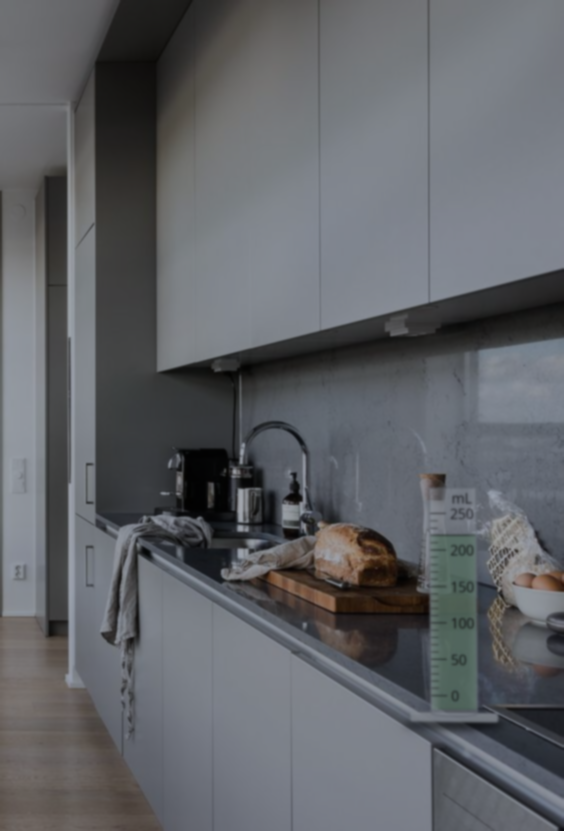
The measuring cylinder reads 220 mL
